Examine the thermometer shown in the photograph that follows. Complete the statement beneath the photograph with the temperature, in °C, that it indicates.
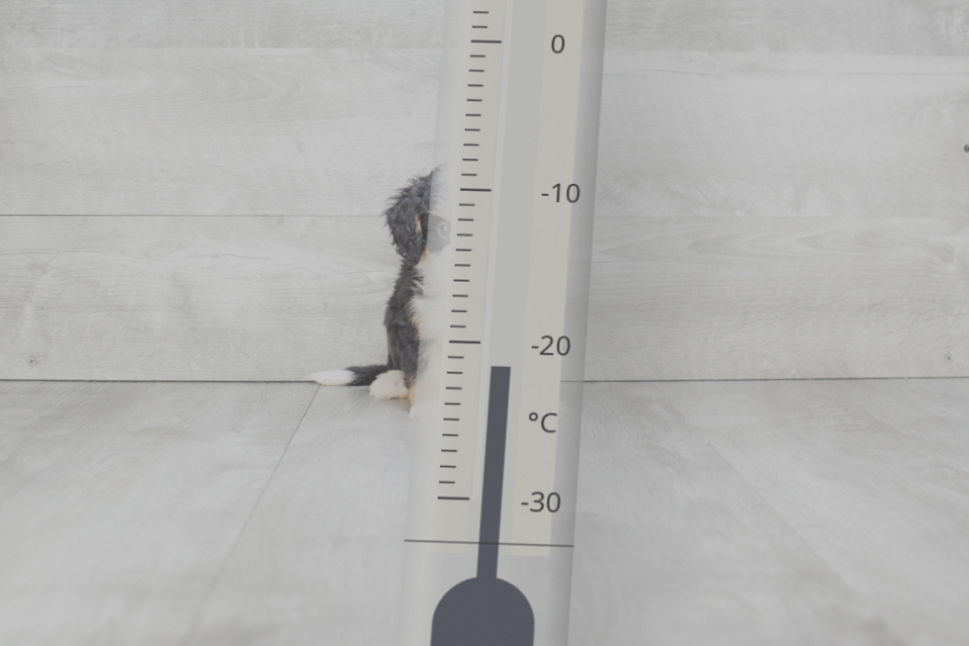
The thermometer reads -21.5 °C
